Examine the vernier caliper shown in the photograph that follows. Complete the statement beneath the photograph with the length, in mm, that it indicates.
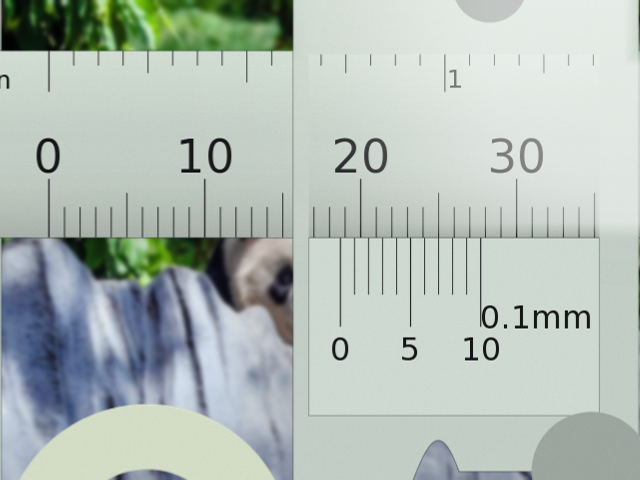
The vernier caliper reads 18.7 mm
